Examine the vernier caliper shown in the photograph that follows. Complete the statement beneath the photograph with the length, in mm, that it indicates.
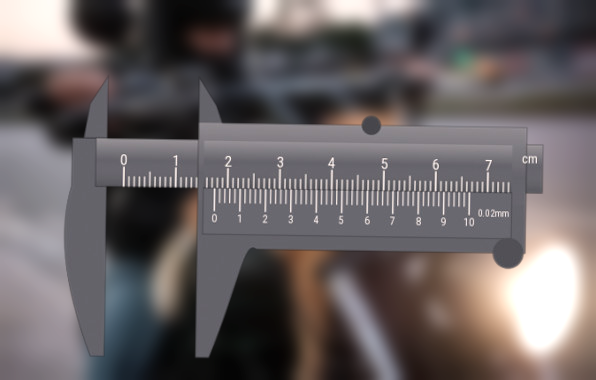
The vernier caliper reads 17.5 mm
